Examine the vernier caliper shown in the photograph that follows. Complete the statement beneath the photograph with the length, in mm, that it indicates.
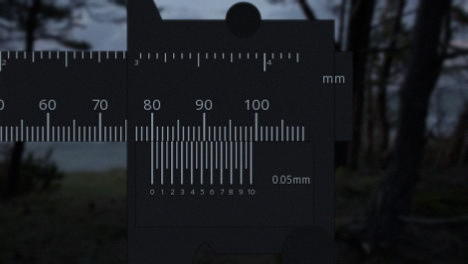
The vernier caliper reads 80.0 mm
